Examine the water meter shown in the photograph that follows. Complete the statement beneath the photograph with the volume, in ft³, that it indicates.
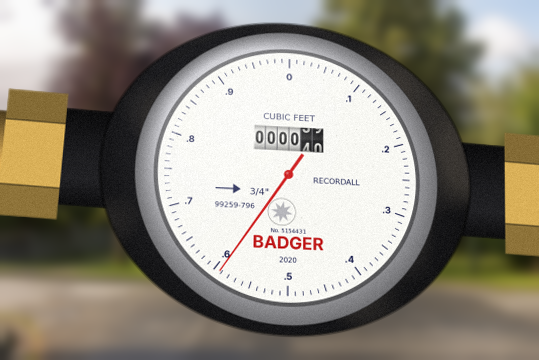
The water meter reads 39.59 ft³
